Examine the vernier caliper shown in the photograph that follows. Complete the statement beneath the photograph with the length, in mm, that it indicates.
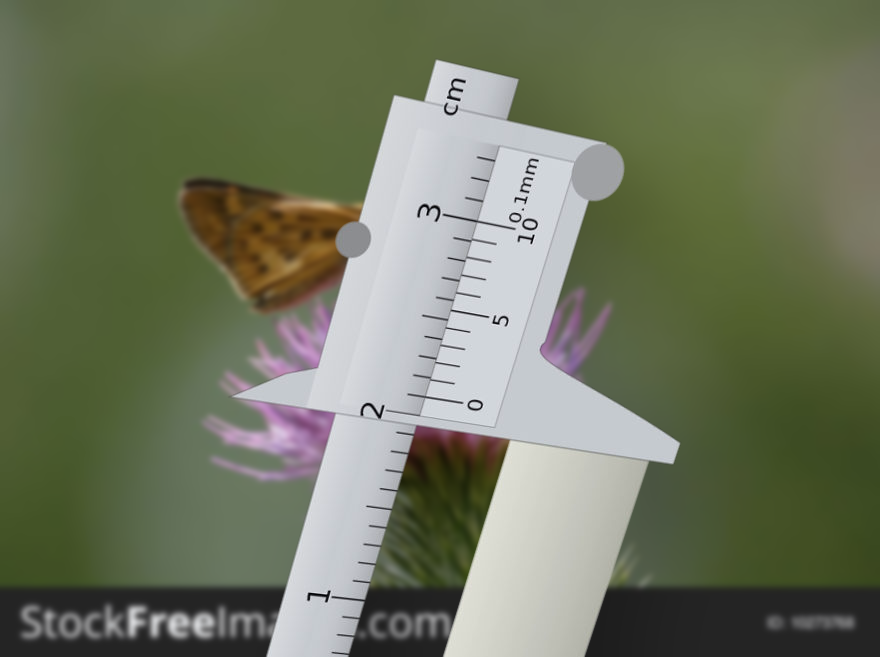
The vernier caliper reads 21.0 mm
